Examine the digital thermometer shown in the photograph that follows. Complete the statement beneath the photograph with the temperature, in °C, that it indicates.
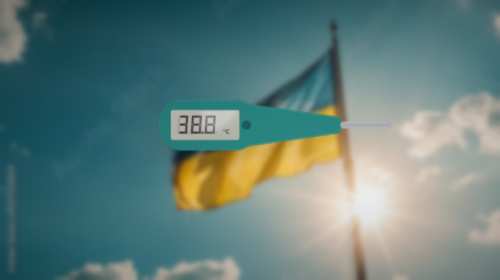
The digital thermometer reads 38.8 °C
